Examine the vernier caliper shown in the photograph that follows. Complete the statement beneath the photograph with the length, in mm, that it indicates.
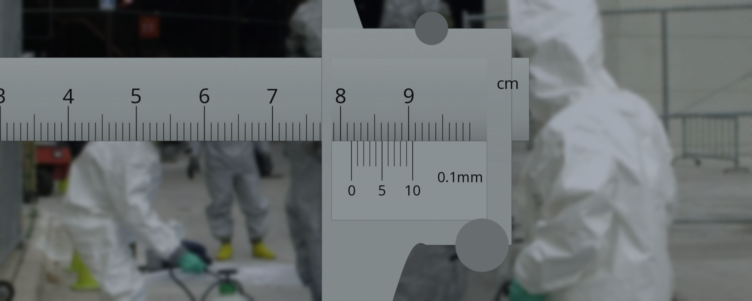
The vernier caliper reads 81.6 mm
